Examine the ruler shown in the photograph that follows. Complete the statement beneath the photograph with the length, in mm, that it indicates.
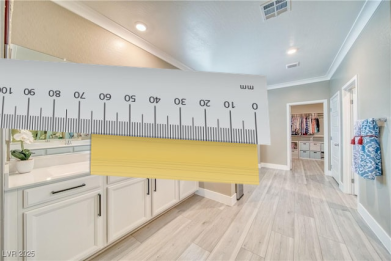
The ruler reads 65 mm
